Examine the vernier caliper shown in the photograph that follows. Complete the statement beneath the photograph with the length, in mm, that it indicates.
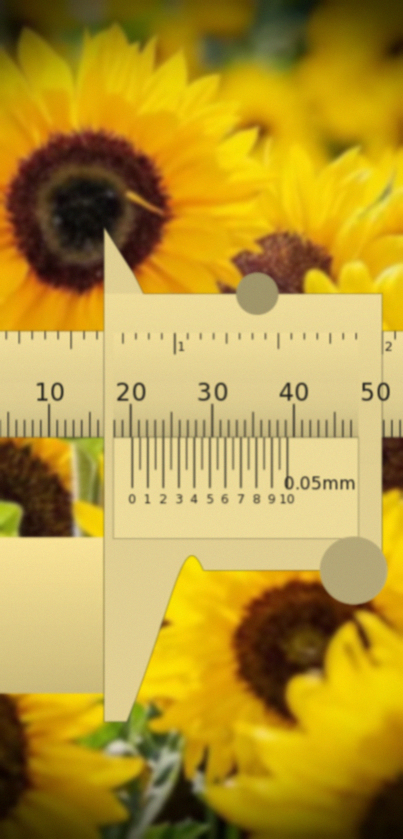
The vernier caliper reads 20.2 mm
